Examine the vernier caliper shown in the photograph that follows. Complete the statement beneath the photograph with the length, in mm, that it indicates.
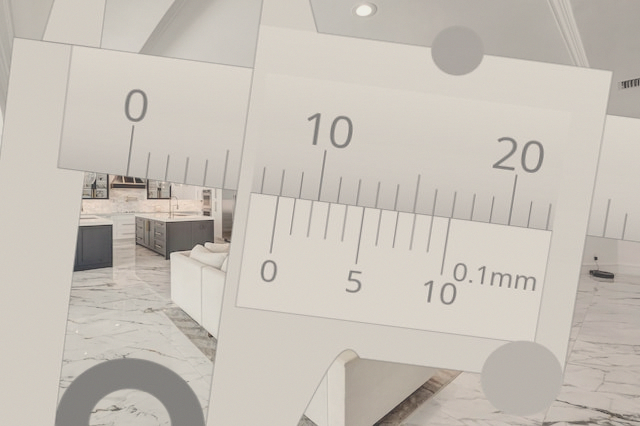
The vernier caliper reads 7.9 mm
